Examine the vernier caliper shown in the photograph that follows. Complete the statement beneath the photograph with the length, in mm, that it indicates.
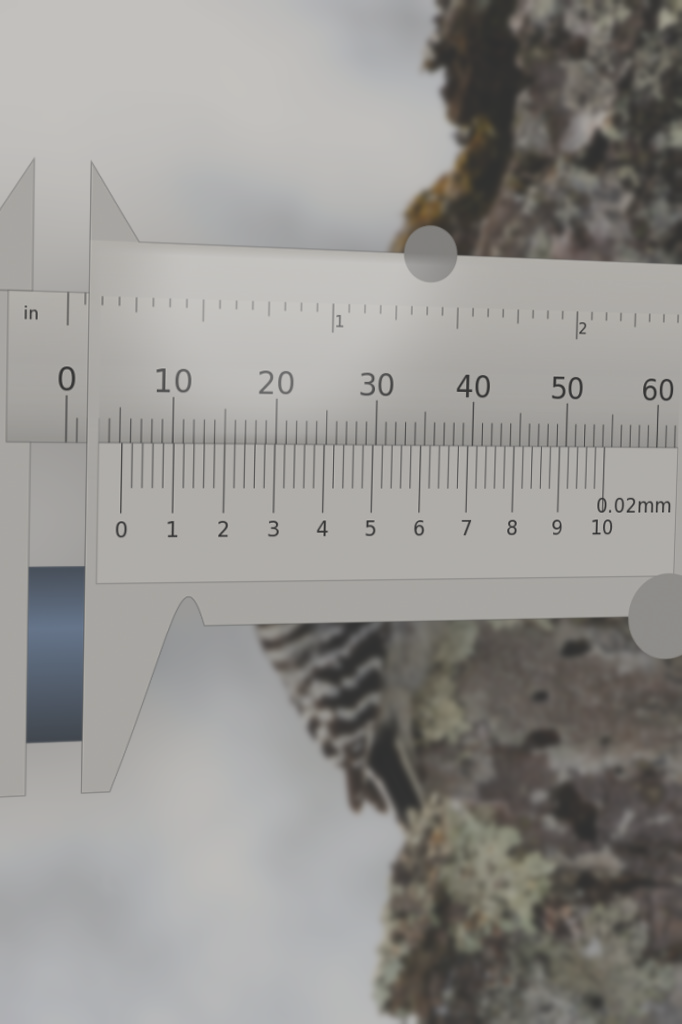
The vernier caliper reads 5.2 mm
